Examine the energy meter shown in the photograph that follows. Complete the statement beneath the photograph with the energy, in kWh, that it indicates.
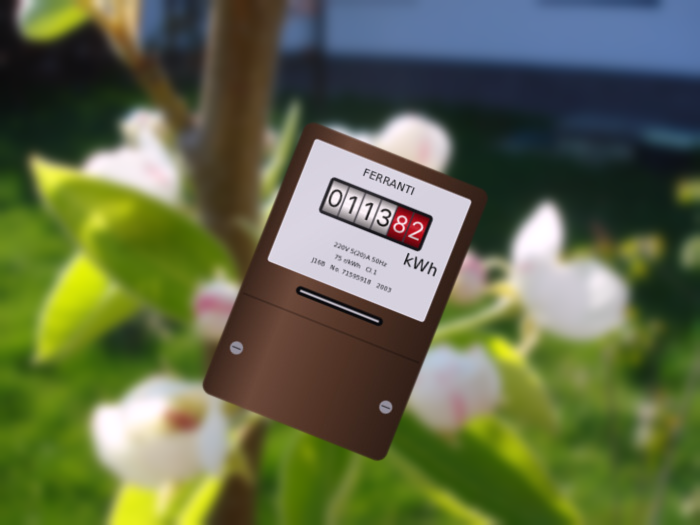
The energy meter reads 113.82 kWh
